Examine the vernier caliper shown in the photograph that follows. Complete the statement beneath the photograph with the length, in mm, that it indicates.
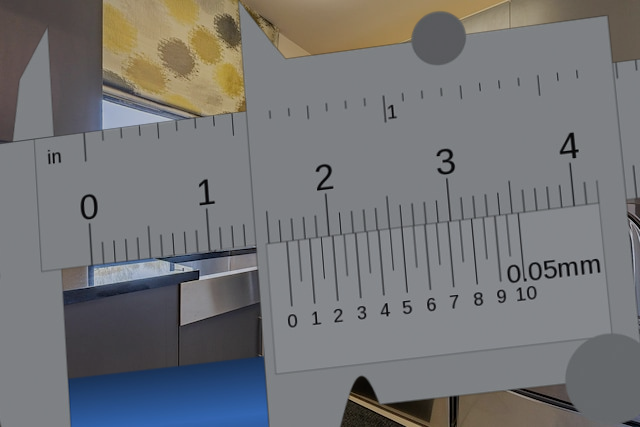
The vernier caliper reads 16.5 mm
